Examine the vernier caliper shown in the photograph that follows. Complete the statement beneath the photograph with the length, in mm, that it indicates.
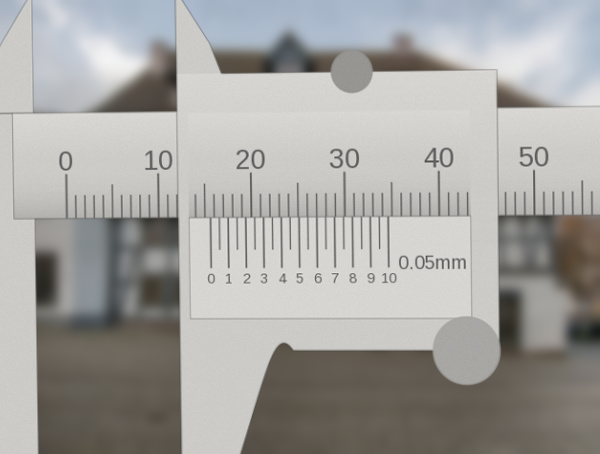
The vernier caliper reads 15.6 mm
